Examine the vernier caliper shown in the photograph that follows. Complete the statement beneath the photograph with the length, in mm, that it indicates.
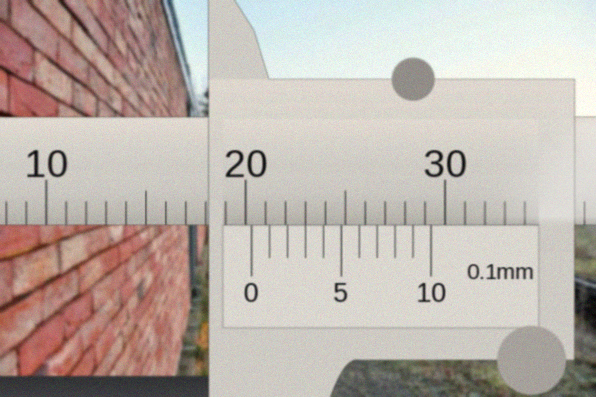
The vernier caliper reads 20.3 mm
